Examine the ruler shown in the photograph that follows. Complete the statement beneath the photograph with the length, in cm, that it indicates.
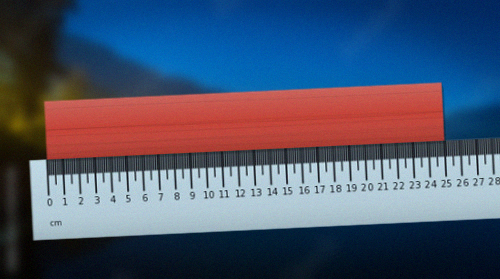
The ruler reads 25 cm
